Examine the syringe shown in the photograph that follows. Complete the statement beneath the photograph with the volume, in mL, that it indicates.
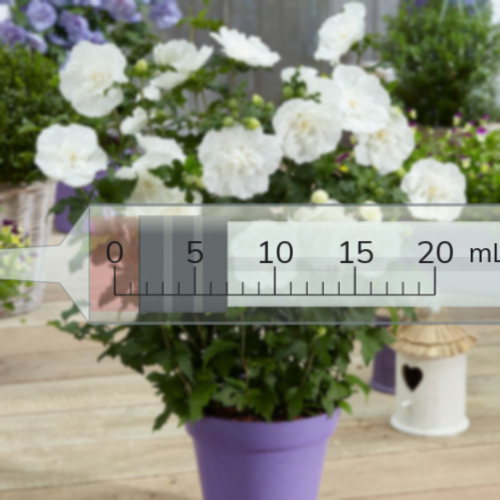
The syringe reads 1.5 mL
